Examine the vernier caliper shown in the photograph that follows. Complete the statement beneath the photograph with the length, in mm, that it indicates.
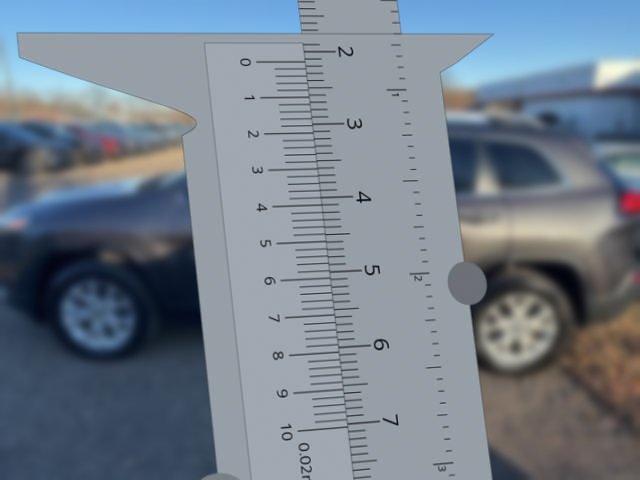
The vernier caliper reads 21.4 mm
